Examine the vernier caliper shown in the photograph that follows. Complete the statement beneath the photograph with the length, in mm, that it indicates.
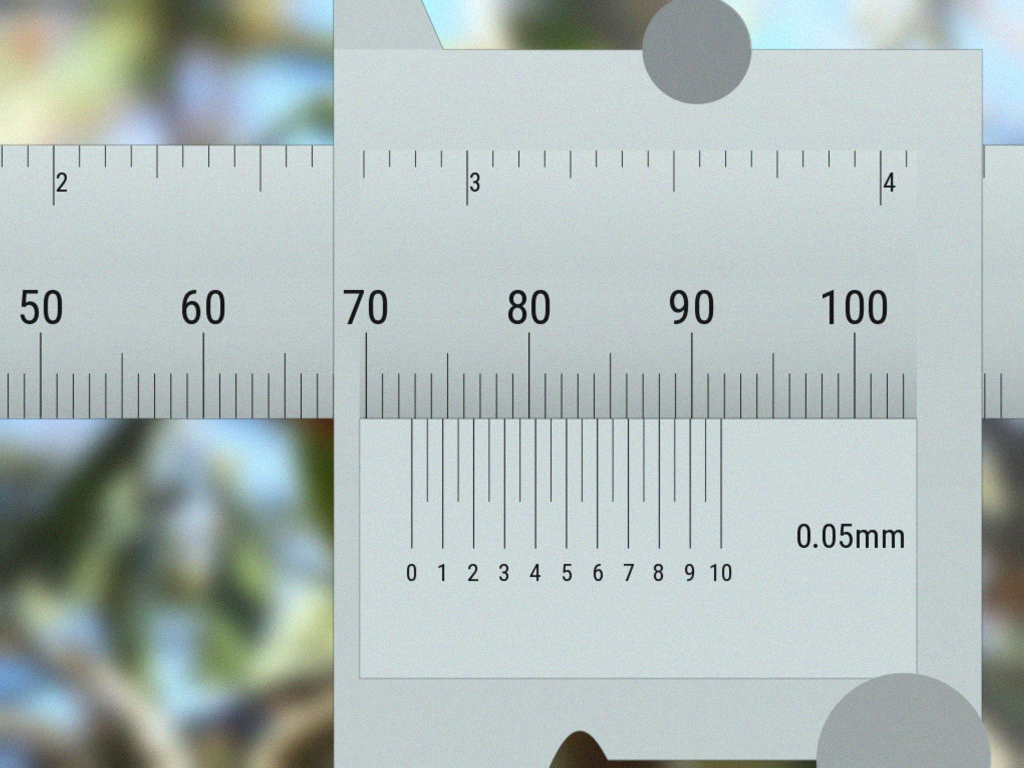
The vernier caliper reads 72.8 mm
